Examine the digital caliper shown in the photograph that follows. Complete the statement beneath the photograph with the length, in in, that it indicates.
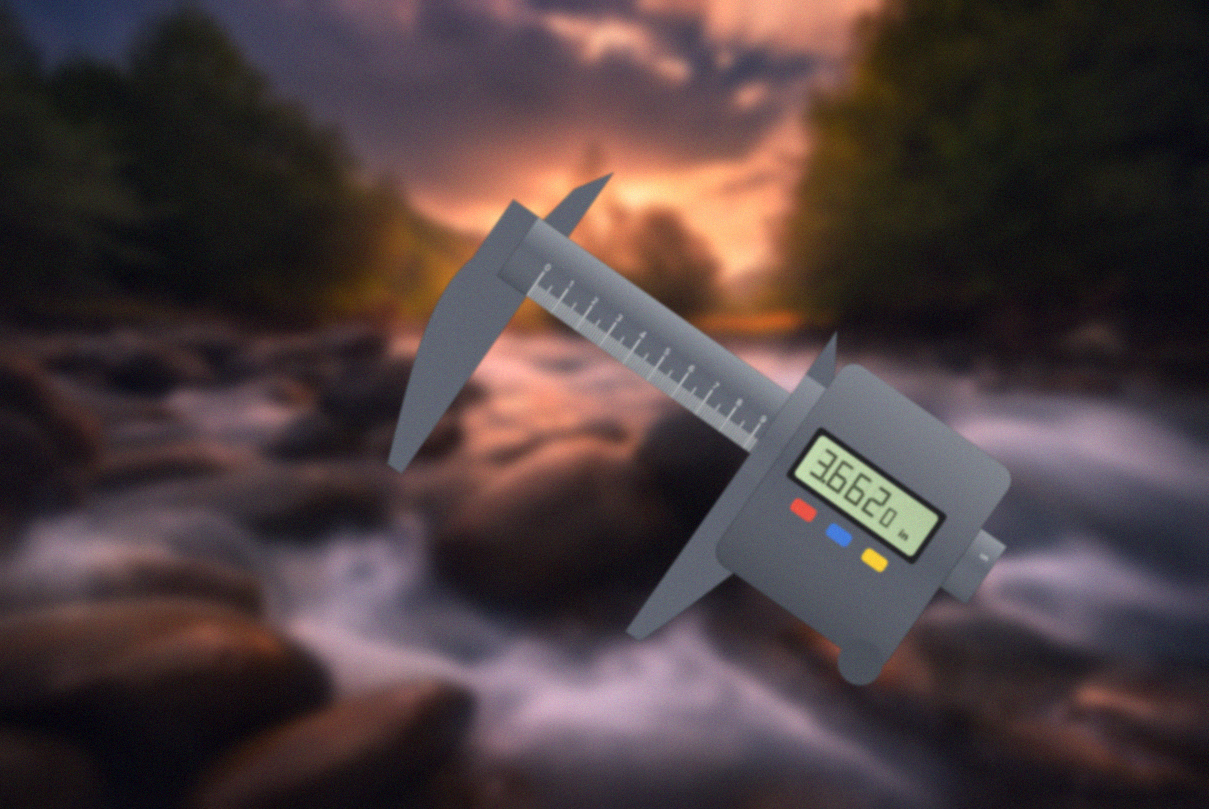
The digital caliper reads 3.6620 in
